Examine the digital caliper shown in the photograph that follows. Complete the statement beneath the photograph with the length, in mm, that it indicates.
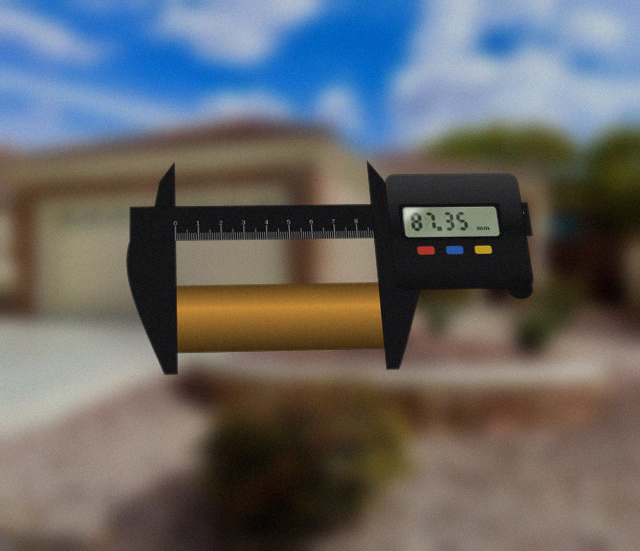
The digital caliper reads 87.35 mm
